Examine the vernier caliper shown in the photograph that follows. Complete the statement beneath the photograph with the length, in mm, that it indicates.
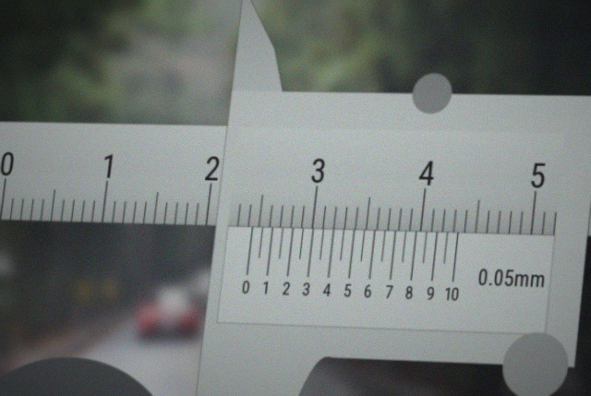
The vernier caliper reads 24.4 mm
